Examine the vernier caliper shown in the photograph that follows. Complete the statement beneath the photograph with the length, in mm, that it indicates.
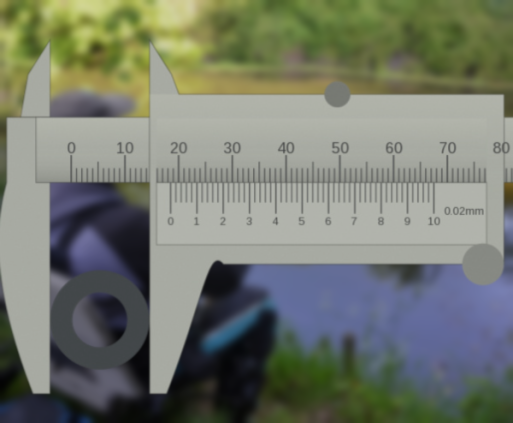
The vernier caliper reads 18.5 mm
